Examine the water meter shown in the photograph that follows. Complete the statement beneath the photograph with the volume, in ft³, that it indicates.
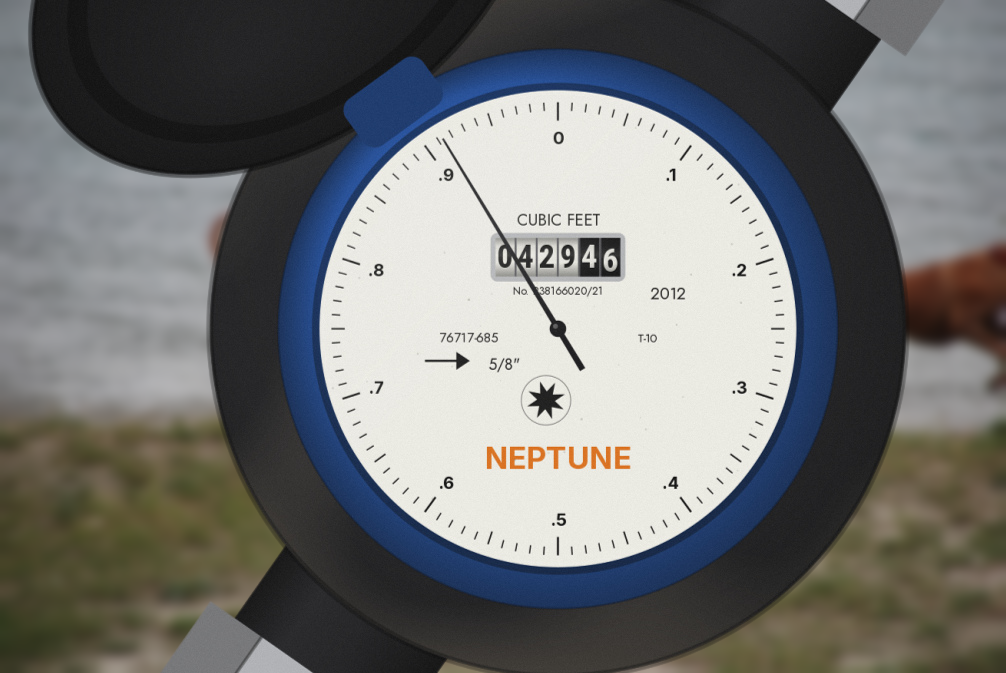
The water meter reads 42945.91 ft³
